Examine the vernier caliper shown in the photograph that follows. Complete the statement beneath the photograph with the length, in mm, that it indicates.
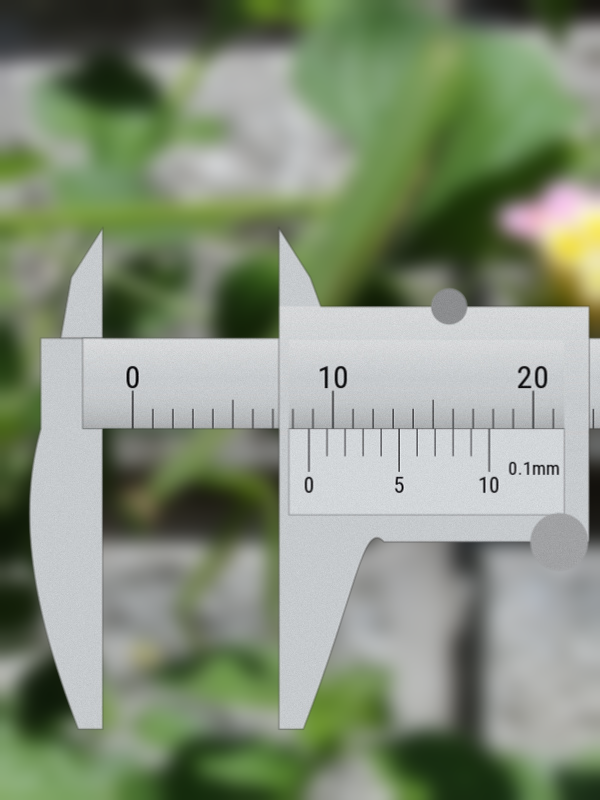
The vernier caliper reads 8.8 mm
